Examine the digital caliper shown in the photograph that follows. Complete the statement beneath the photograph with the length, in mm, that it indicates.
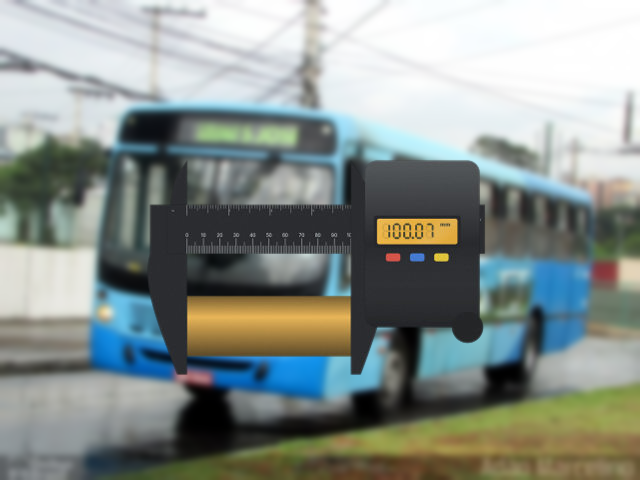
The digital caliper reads 100.07 mm
